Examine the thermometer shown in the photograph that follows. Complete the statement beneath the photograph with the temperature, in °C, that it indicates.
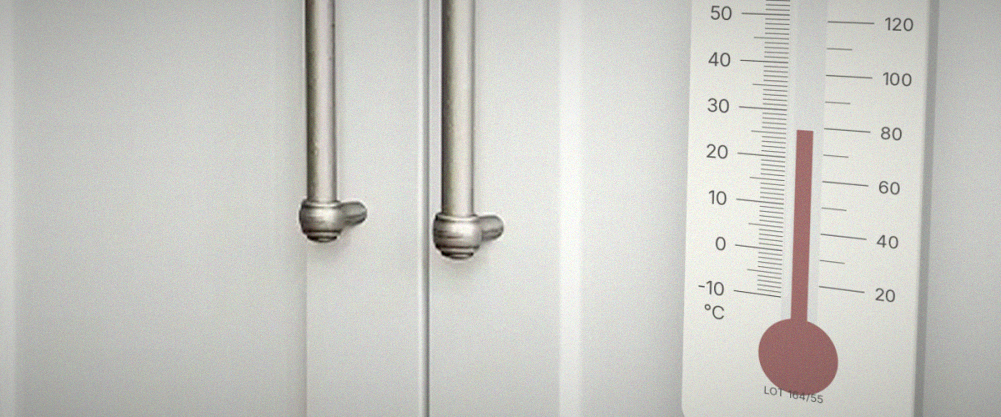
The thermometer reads 26 °C
